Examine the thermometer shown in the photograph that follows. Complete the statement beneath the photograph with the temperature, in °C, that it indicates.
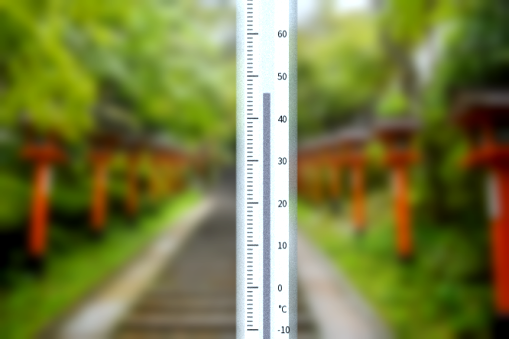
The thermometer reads 46 °C
